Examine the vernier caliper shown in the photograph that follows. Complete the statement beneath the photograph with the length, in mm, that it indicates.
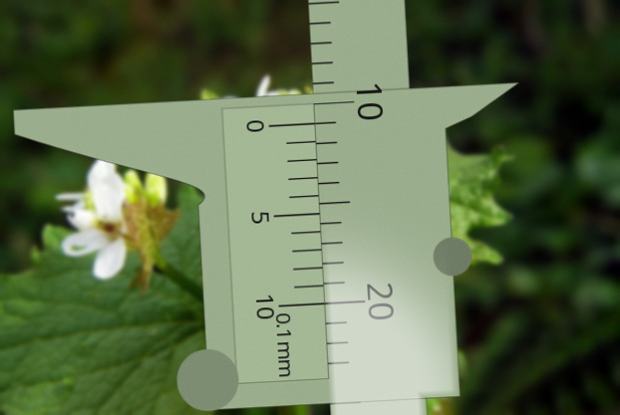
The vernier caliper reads 11.0 mm
